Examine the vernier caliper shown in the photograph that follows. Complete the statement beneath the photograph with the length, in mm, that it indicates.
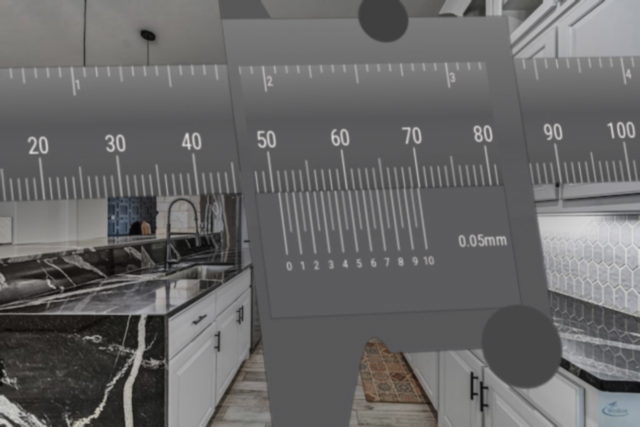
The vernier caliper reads 50.8 mm
